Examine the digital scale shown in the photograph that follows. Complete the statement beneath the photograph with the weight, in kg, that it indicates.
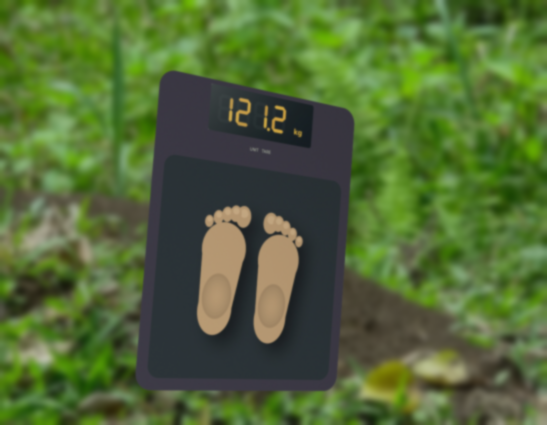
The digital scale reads 121.2 kg
